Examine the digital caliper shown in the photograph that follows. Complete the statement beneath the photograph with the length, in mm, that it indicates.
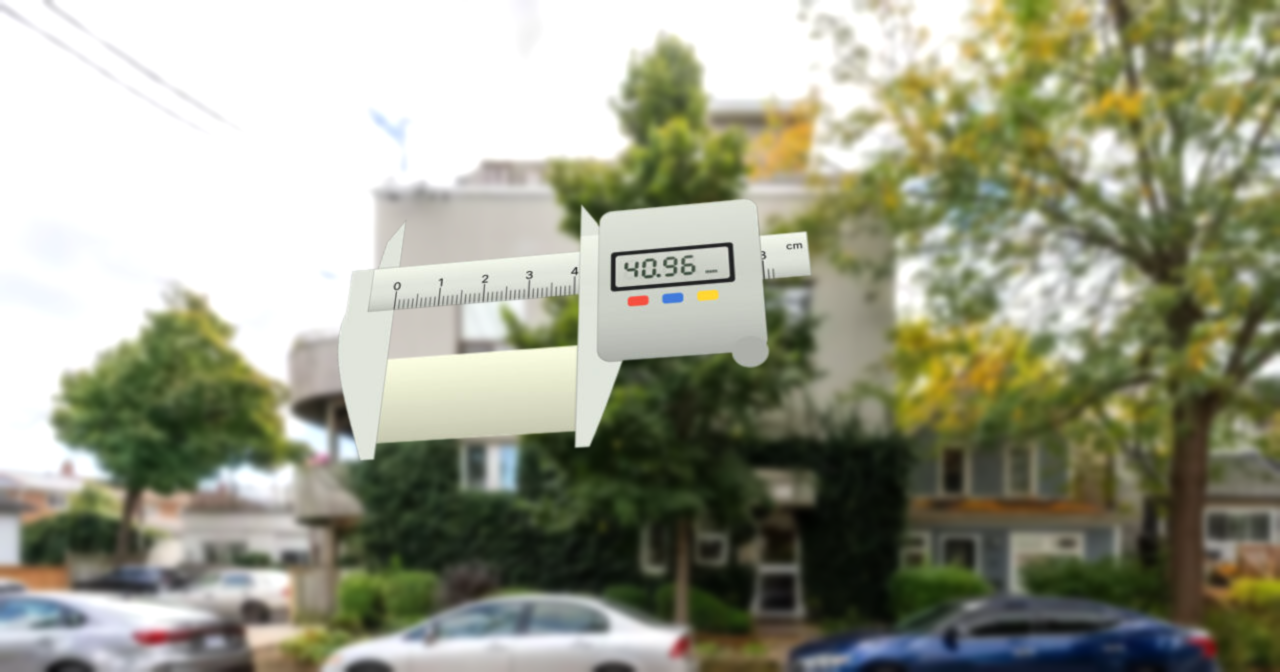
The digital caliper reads 40.96 mm
